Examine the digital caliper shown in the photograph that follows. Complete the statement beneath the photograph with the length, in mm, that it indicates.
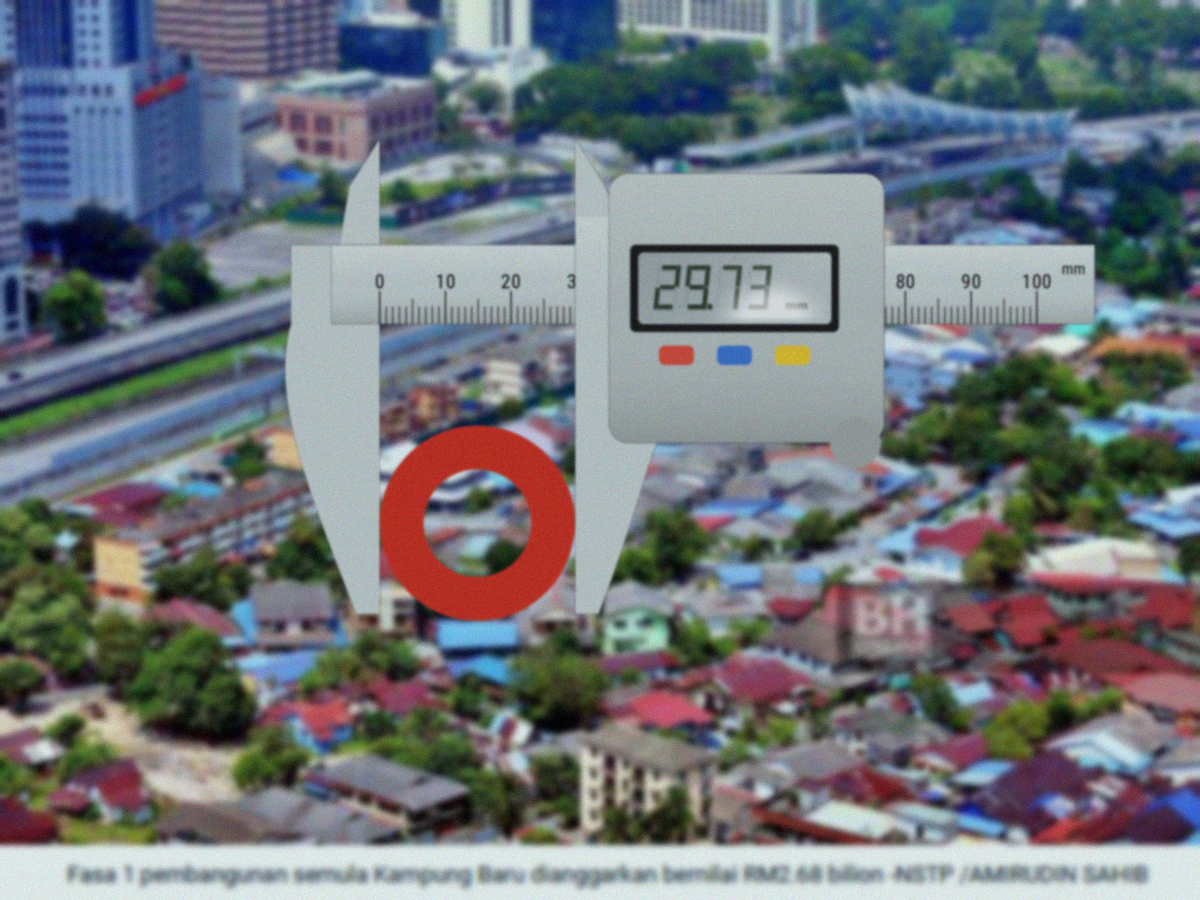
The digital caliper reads 29.73 mm
